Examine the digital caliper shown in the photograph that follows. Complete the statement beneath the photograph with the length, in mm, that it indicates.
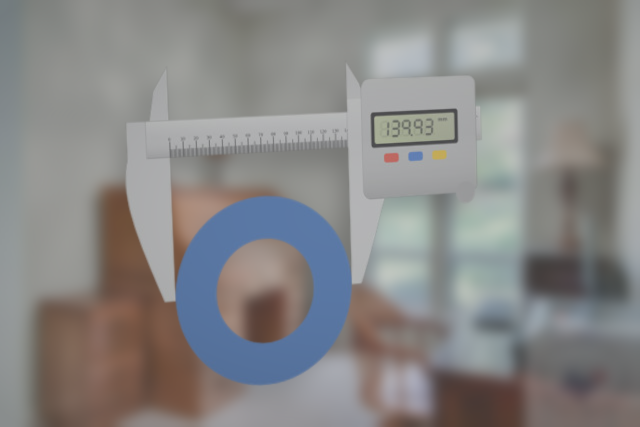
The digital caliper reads 139.93 mm
